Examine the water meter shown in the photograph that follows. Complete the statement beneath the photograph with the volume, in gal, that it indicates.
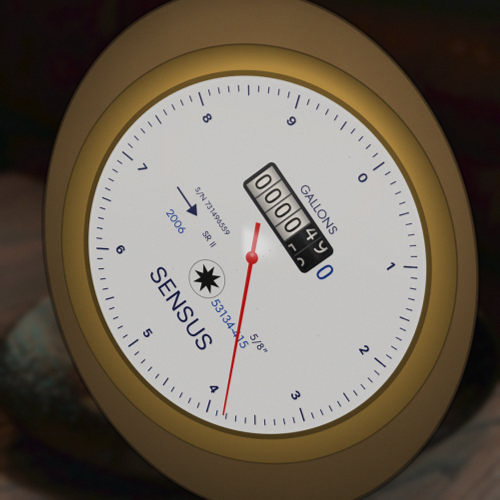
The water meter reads 493.8 gal
